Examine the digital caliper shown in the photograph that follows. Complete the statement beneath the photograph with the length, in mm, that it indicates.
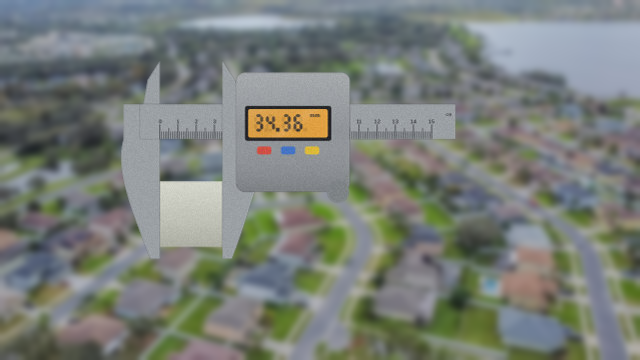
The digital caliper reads 34.36 mm
